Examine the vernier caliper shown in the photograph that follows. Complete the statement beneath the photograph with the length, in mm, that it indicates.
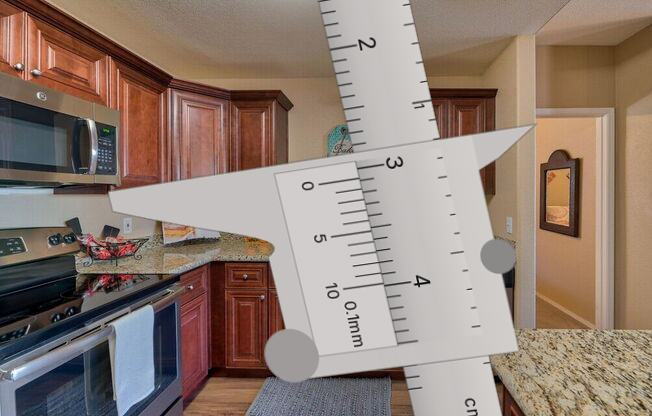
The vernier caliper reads 30.8 mm
